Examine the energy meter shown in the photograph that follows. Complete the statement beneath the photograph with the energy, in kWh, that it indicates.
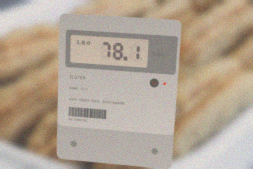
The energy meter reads 78.1 kWh
